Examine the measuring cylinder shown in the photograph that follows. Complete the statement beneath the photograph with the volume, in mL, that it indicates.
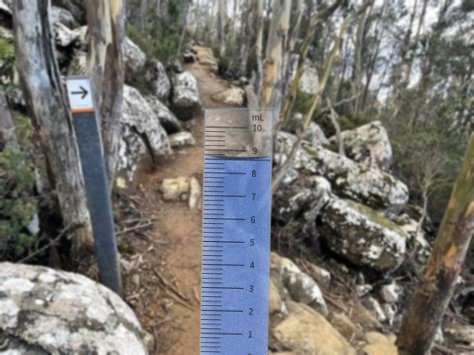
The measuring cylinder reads 8.6 mL
